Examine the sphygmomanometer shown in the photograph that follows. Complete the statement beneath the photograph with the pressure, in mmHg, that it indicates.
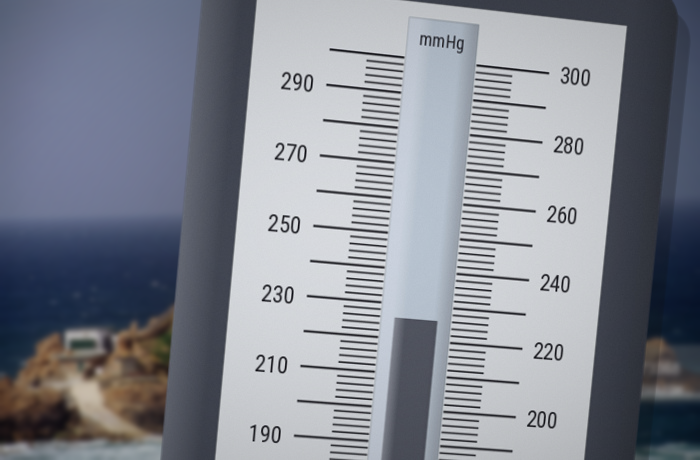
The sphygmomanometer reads 226 mmHg
